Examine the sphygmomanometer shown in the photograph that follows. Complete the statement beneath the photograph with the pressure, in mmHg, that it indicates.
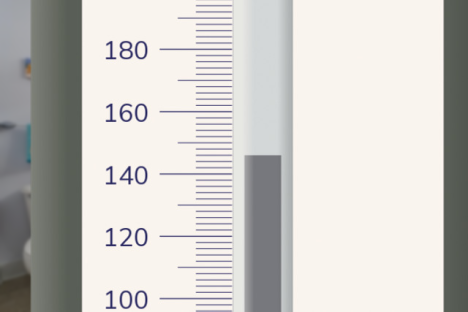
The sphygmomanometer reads 146 mmHg
